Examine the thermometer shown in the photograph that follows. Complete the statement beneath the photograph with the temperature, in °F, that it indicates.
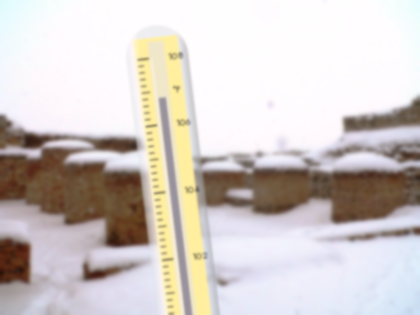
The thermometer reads 106.8 °F
